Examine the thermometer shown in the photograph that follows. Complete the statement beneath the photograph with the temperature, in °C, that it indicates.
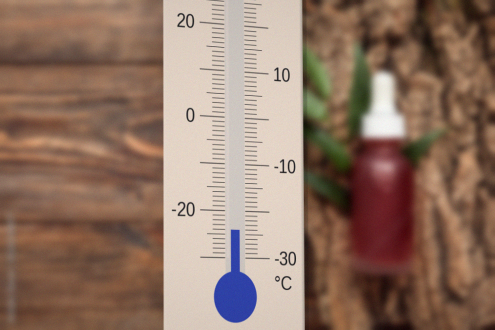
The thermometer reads -24 °C
